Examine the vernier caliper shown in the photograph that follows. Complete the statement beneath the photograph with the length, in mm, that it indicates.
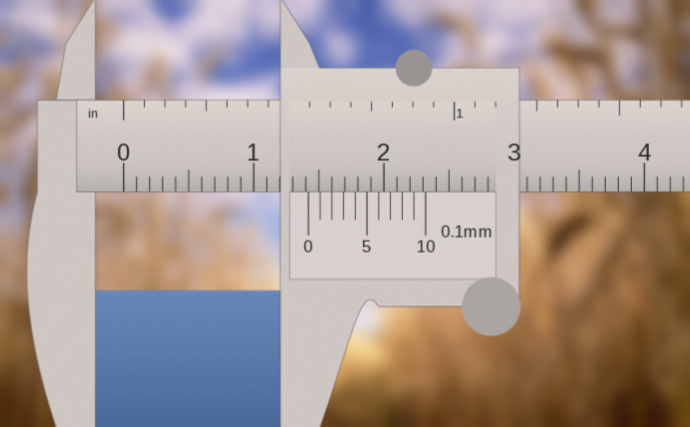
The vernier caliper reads 14.2 mm
